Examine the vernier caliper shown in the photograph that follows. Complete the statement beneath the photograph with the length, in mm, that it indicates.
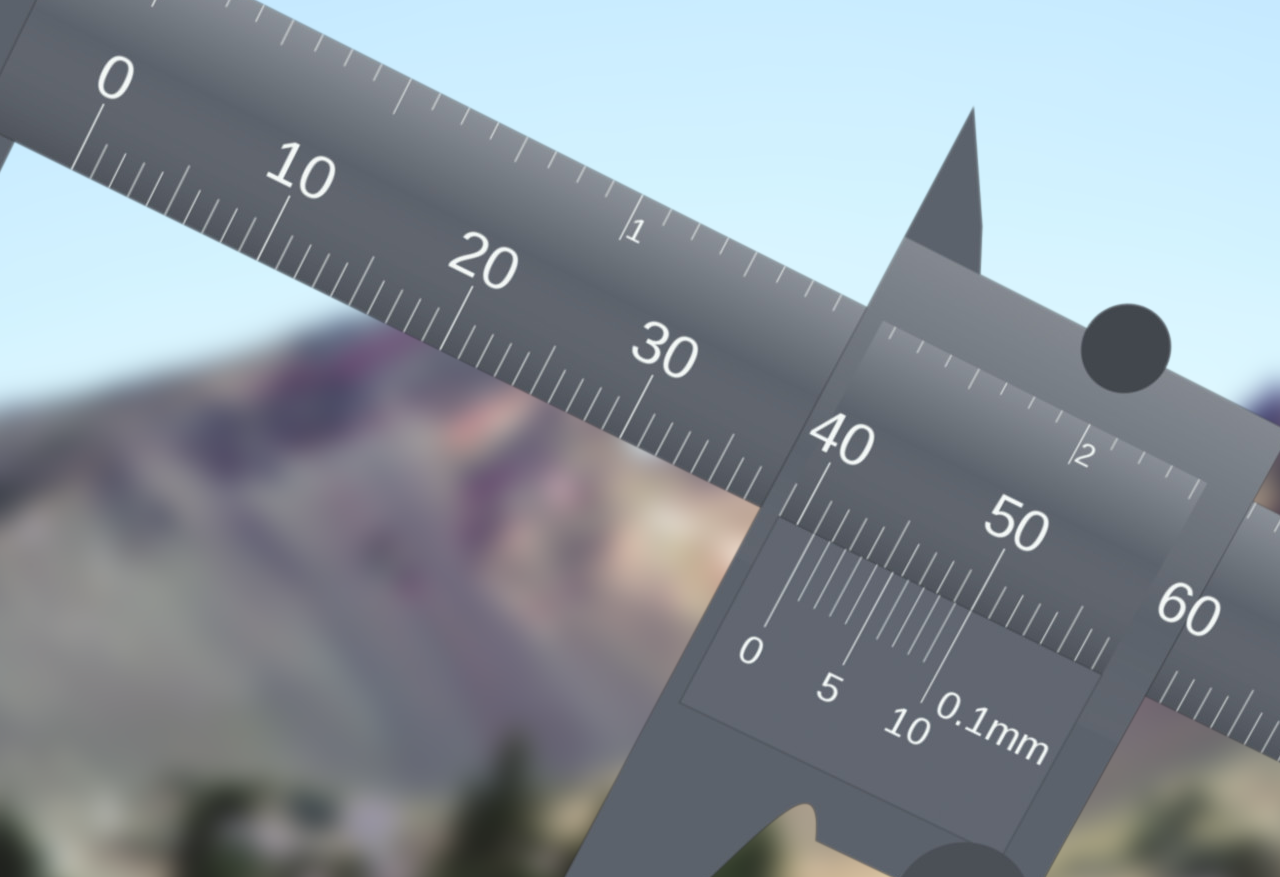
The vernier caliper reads 41.0 mm
